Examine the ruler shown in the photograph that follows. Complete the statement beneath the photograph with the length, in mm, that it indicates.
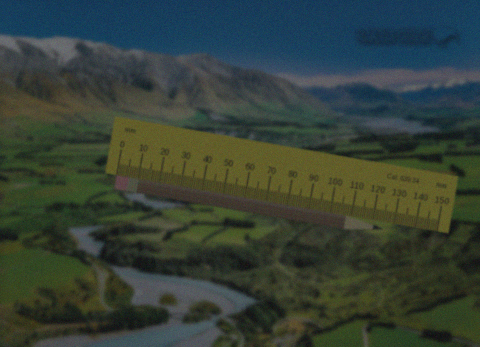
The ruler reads 125 mm
